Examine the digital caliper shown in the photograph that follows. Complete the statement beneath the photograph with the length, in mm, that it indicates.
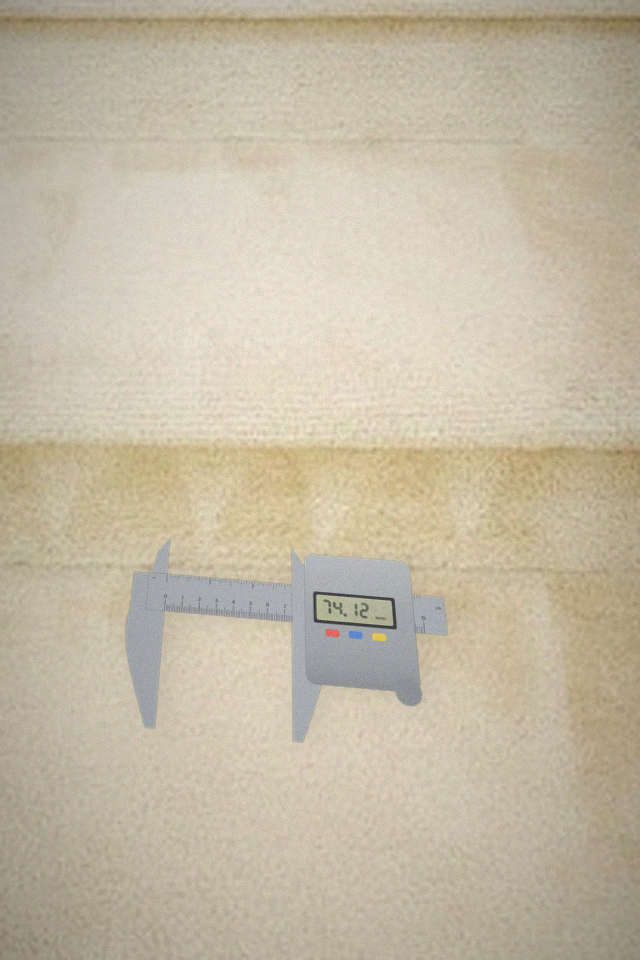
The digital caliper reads 74.12 mm
